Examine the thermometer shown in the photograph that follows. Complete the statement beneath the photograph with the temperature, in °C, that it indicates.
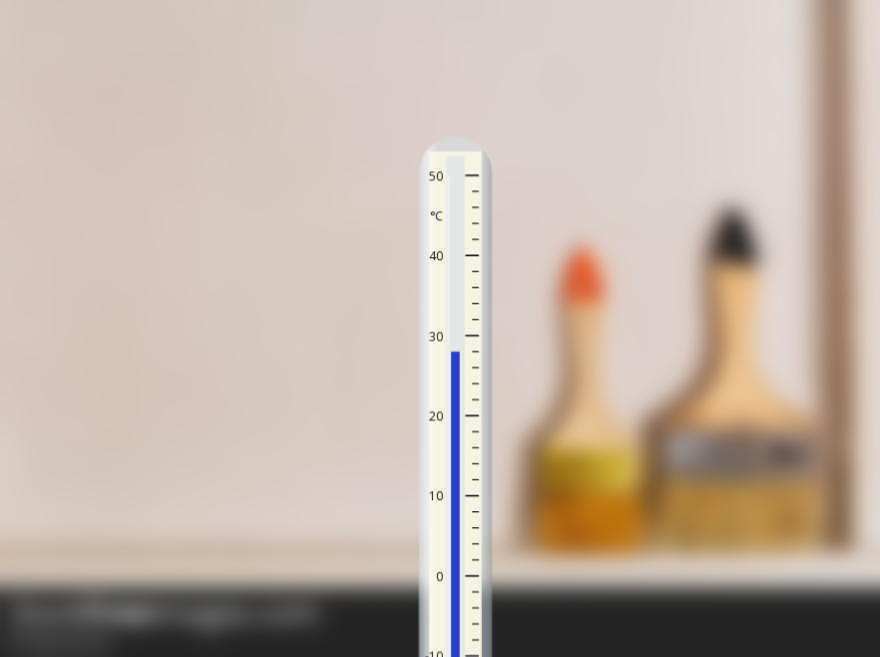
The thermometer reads 28 °C
